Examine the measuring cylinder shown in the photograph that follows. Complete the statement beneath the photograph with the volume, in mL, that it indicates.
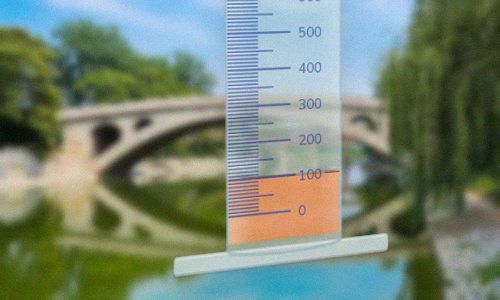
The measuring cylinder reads 100 mL
